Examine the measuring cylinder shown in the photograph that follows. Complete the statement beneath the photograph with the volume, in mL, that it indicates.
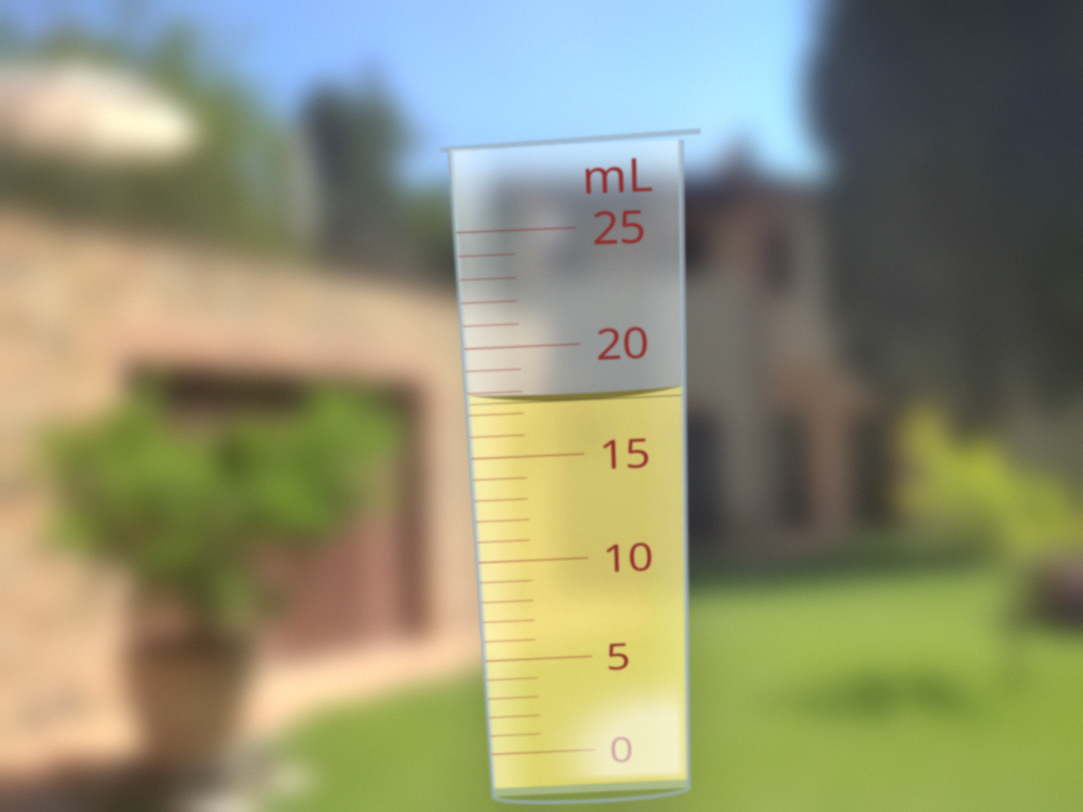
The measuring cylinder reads 17.5 mL
